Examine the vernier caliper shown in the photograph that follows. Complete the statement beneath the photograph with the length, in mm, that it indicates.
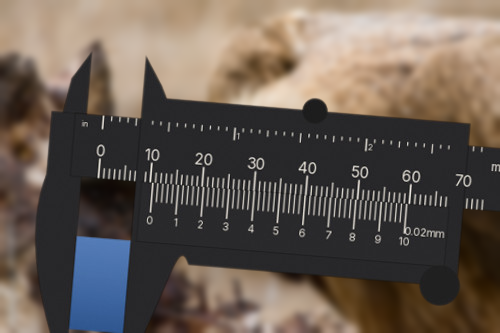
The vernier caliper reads 10.5 mm
